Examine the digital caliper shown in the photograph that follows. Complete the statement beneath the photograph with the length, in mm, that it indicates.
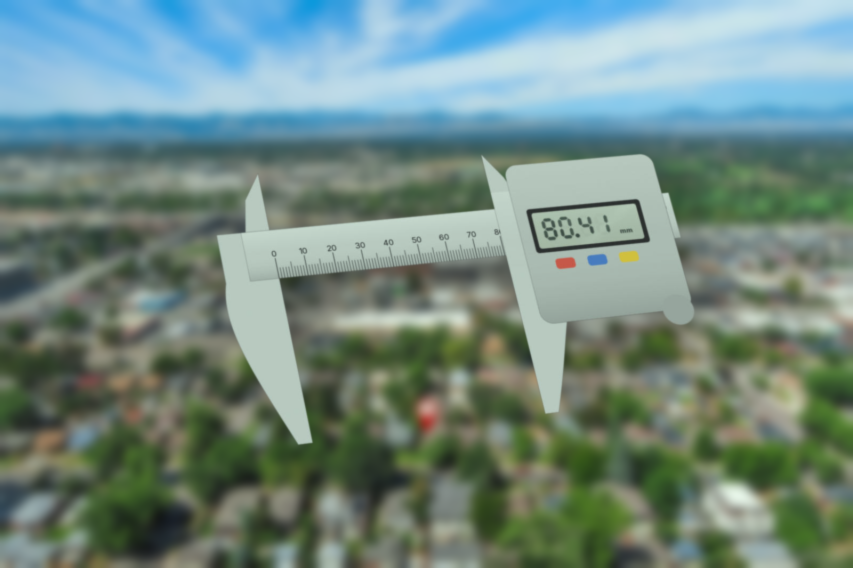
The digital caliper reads 80.41 mm
